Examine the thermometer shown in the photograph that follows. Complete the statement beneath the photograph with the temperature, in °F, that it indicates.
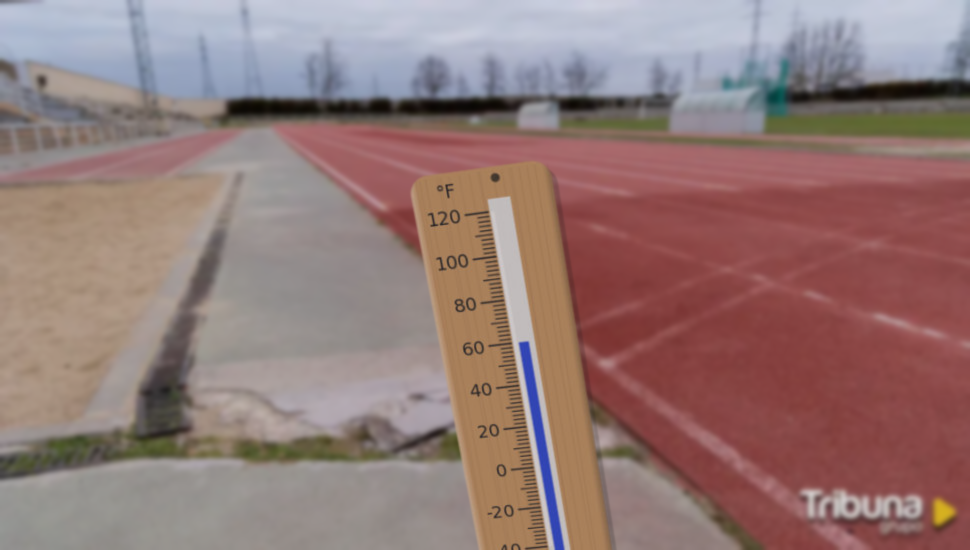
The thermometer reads 60 °F
